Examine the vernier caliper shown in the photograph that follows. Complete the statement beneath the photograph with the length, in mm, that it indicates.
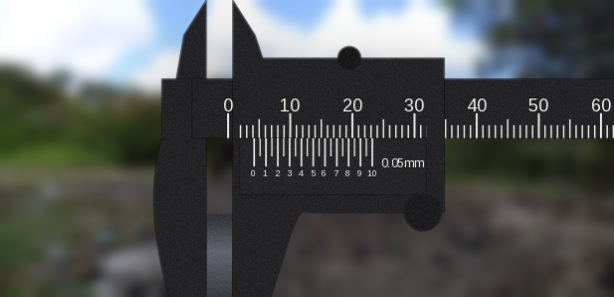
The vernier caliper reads 4.2 mm
